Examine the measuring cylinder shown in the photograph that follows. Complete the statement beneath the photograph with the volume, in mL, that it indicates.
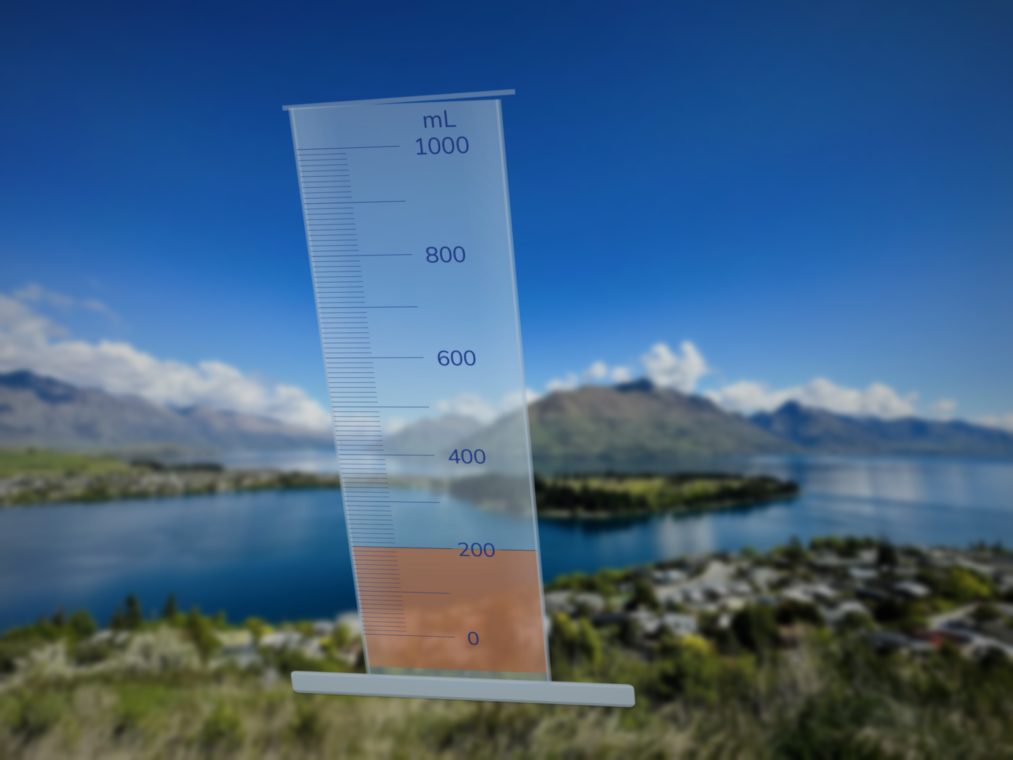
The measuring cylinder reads 200 mL
